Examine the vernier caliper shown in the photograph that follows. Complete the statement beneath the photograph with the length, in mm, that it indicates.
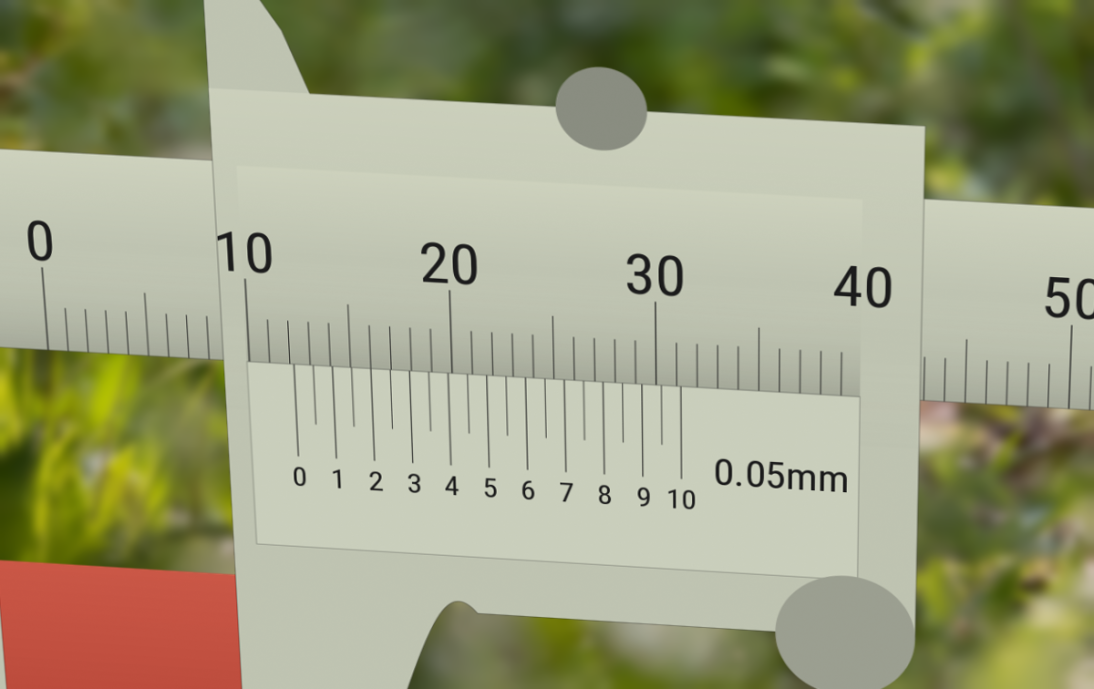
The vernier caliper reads 12.2 mm
